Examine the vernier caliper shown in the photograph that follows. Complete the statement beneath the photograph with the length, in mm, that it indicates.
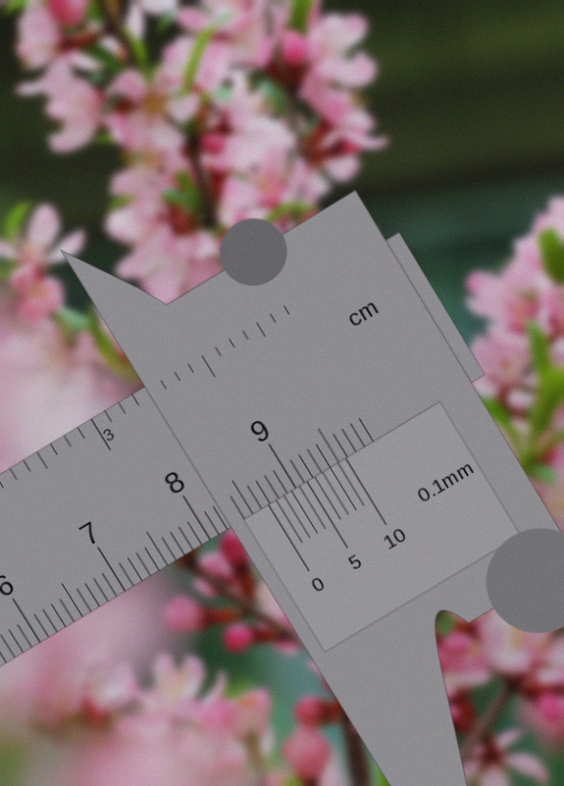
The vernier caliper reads 86.8 mm
